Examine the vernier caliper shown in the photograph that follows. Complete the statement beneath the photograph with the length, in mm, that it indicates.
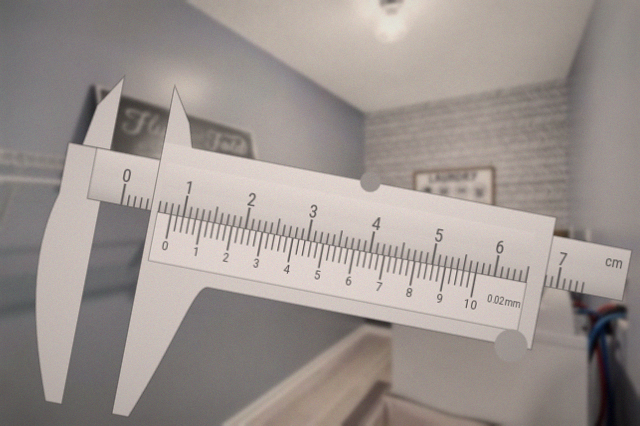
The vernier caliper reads 8.0 mm
